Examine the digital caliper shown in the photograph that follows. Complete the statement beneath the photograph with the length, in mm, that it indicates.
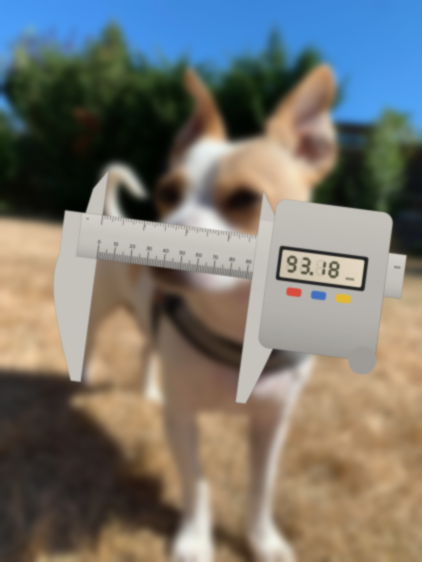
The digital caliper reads 93.18 mm
